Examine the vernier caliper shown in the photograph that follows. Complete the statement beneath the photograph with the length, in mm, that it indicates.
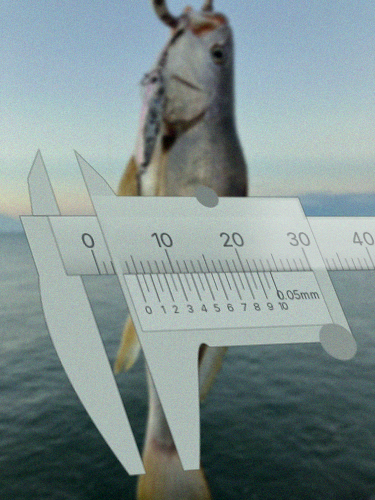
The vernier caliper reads 4.8 mm
